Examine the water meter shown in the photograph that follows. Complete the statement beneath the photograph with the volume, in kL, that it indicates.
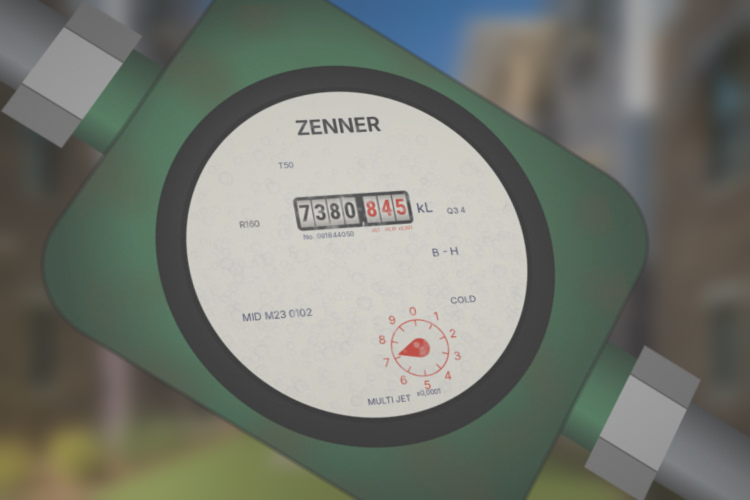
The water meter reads 7380.8457 kL
